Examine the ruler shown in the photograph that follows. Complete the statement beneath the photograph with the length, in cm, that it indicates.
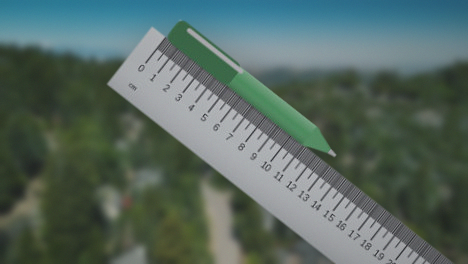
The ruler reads 13 cm
